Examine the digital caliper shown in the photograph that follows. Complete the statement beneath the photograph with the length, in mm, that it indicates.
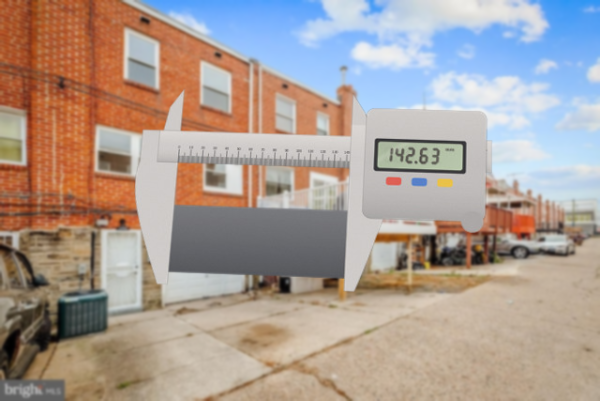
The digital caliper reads 142.63 mm
